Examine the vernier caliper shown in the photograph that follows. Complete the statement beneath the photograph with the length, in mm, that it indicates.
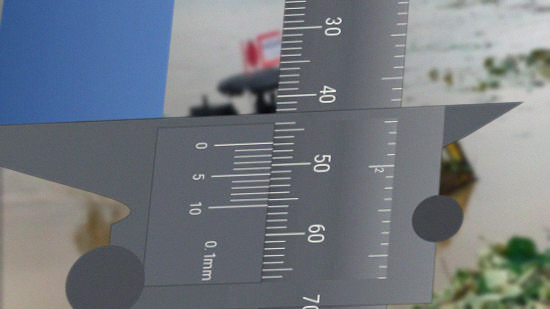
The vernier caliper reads 46.8 mm
